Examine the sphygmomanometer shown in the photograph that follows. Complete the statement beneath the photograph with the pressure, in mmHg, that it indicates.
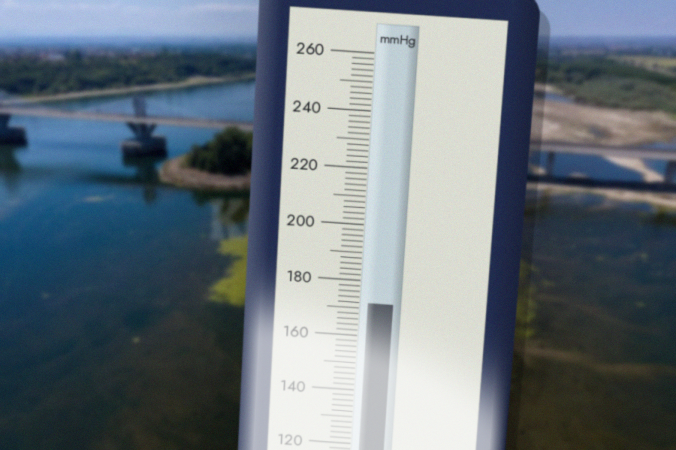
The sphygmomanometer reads 172 mmHg
